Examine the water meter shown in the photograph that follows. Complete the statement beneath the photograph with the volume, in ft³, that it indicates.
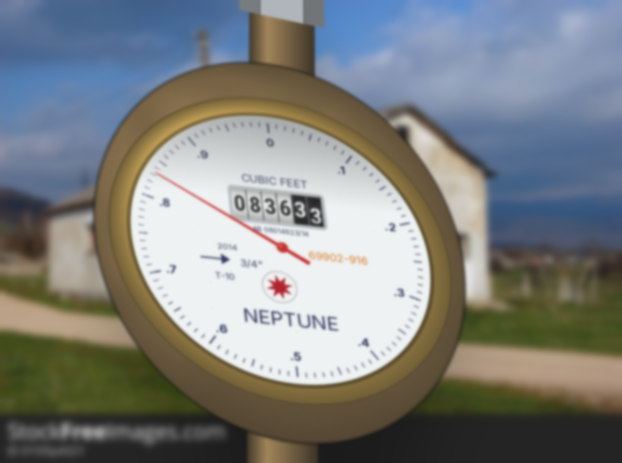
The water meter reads 83632.83 ft³
